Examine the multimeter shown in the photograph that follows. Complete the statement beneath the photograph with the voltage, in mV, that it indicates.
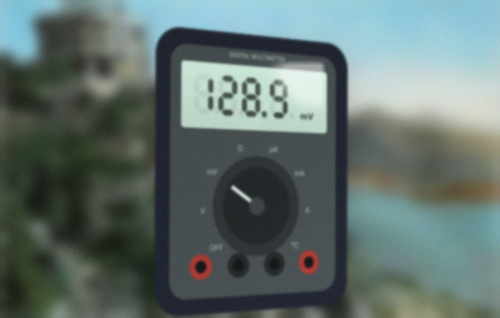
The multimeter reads 128.9 mV
